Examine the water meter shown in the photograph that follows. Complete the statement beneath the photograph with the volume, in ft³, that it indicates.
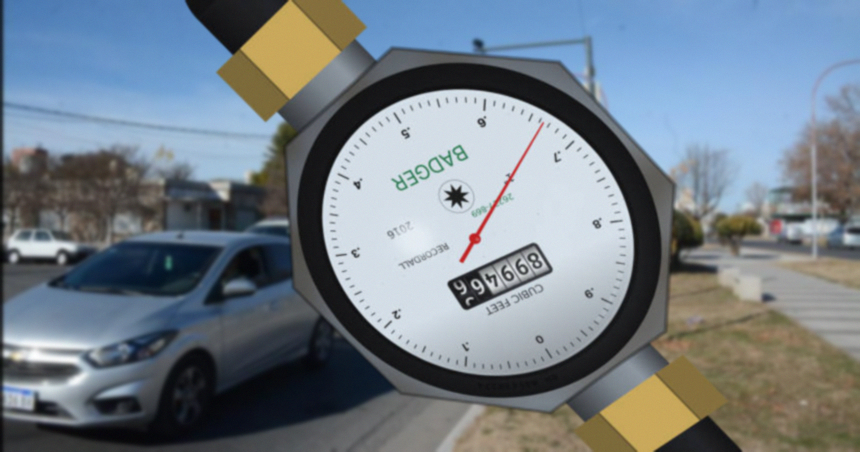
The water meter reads 899465.66 ft³
